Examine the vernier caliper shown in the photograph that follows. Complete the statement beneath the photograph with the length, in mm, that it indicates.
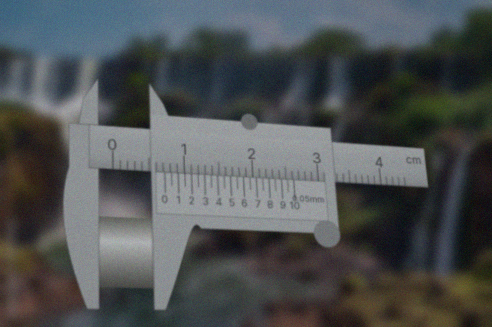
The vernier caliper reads 7.2 mm
